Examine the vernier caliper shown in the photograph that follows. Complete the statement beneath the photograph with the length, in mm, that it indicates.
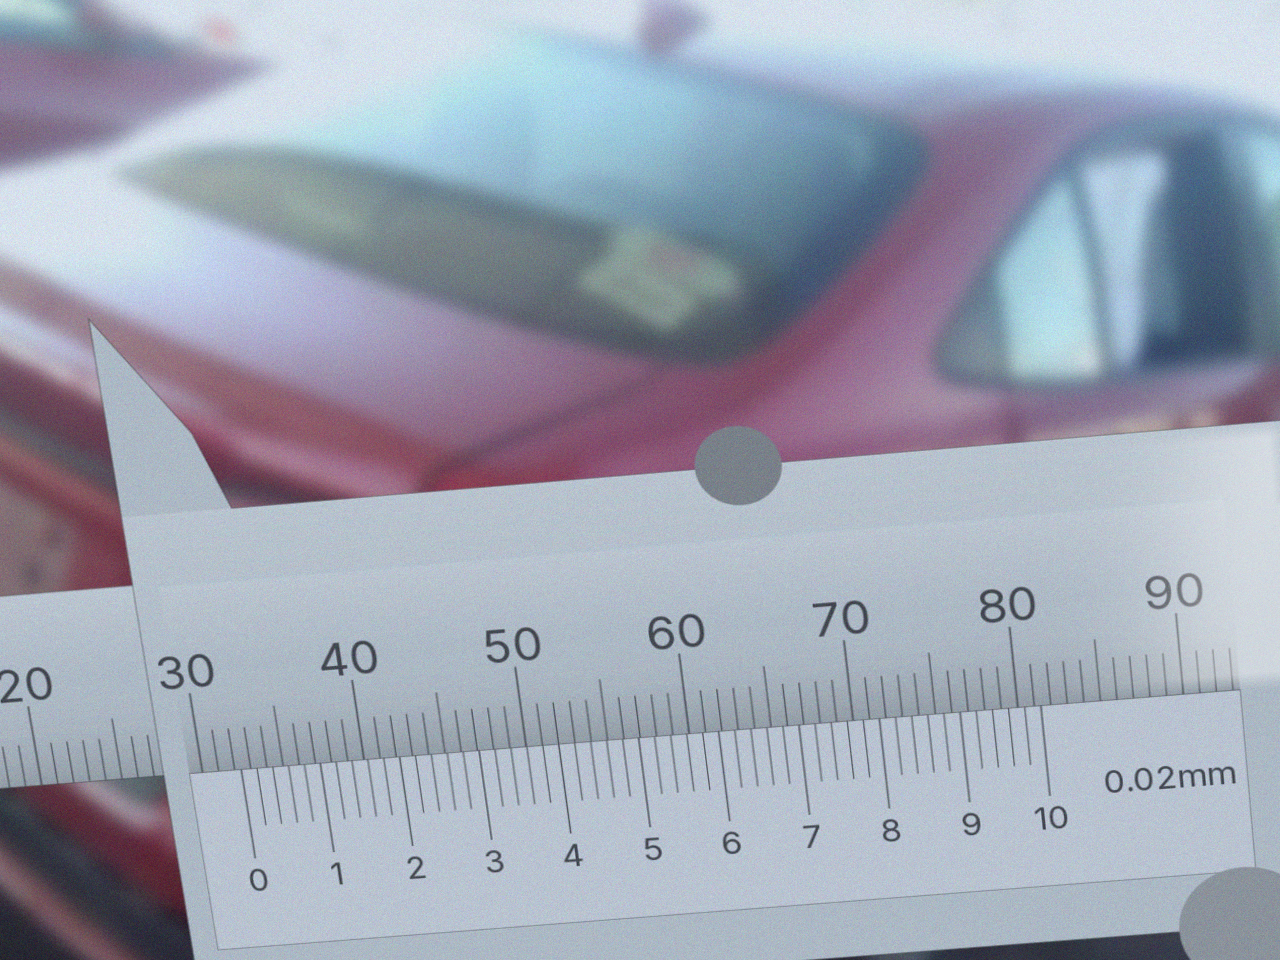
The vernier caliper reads 32.4 mm
